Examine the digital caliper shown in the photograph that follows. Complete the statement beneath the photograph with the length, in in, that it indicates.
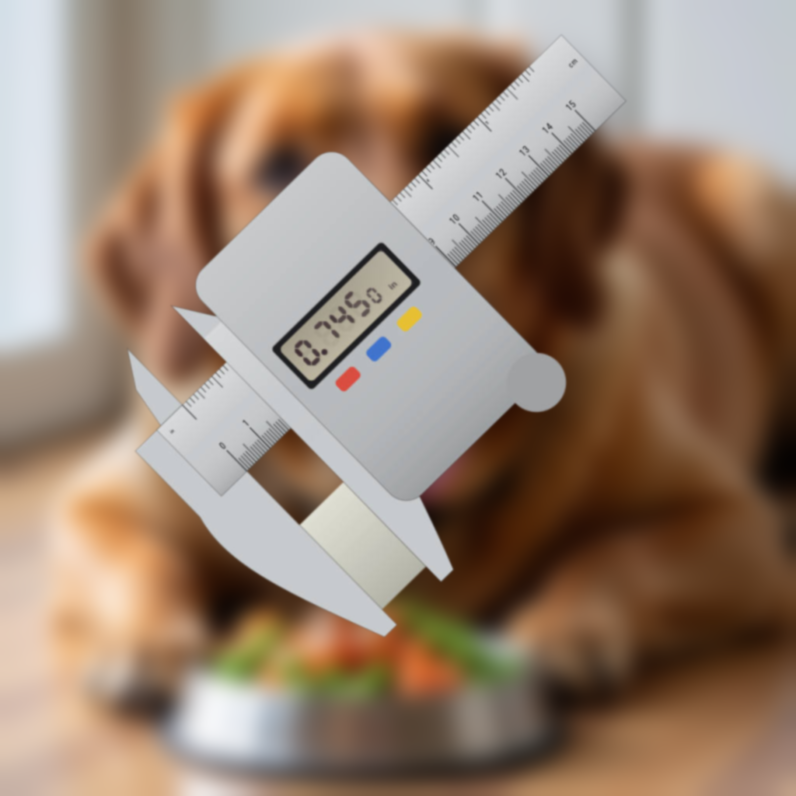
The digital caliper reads 0.7450 in
